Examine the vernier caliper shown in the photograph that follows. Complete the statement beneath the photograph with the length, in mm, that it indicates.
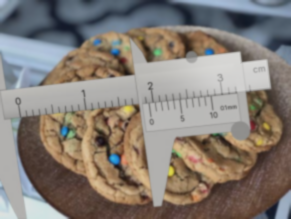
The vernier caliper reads 19.4 mm
